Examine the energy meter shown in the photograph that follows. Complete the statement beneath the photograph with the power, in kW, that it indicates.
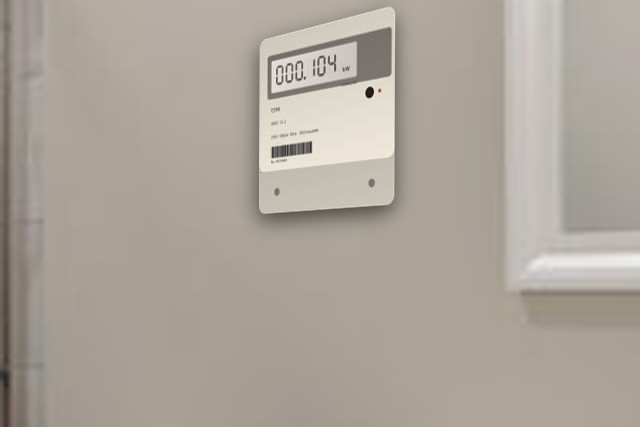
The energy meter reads 0.104 kW
